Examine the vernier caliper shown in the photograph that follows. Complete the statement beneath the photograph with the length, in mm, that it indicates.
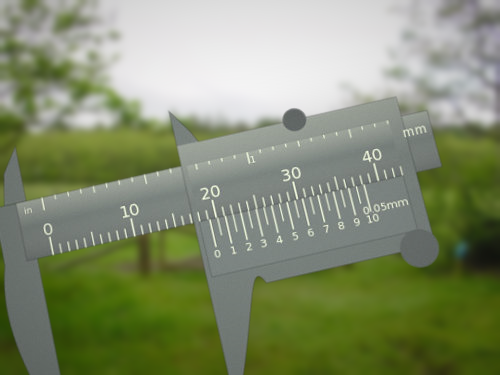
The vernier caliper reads 19.2 mm
